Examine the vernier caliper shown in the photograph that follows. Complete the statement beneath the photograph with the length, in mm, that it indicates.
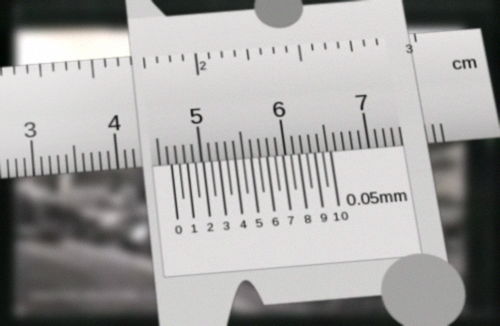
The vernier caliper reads 46.4 mm
